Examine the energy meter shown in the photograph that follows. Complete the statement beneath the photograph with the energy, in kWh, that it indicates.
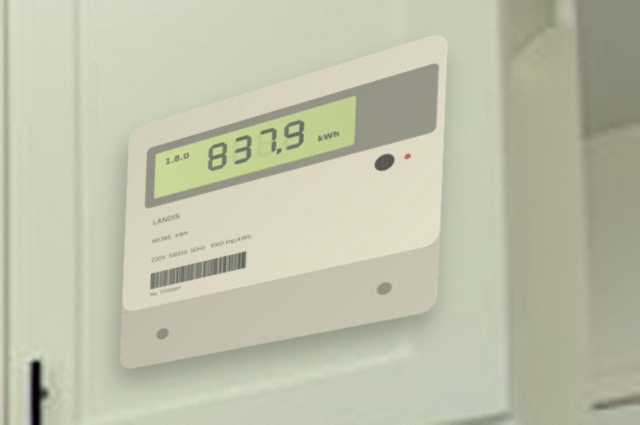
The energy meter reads 837.9 kWh
